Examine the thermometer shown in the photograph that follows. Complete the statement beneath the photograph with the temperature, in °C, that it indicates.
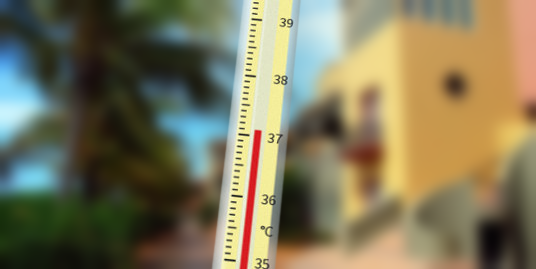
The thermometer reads 37.1 °C
